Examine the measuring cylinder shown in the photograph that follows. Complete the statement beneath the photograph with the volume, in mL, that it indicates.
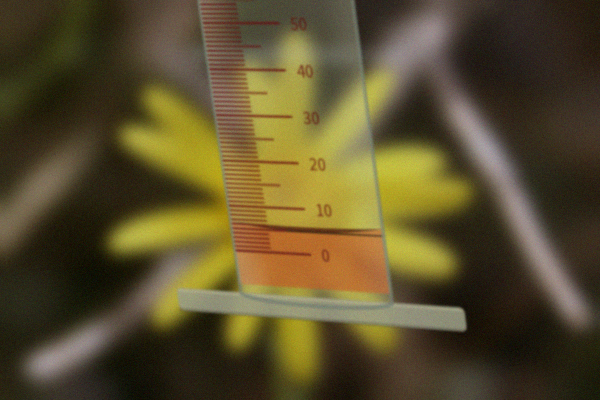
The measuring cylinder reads 5 mL
